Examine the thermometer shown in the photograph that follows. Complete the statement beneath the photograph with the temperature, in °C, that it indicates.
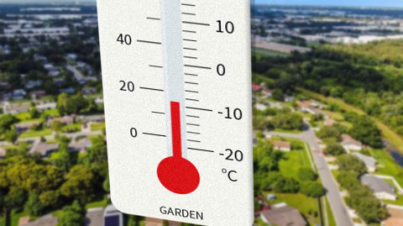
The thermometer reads -9 °C
